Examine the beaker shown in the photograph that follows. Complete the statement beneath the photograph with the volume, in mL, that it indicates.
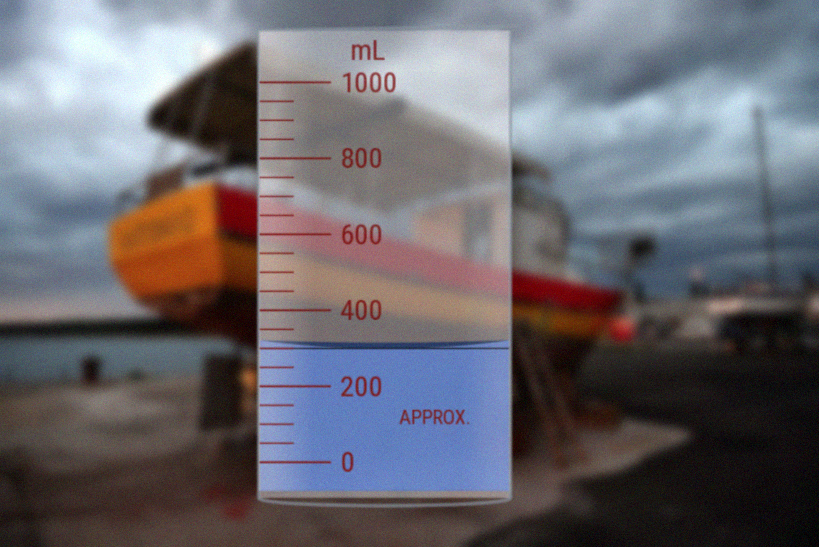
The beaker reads 300 mL
